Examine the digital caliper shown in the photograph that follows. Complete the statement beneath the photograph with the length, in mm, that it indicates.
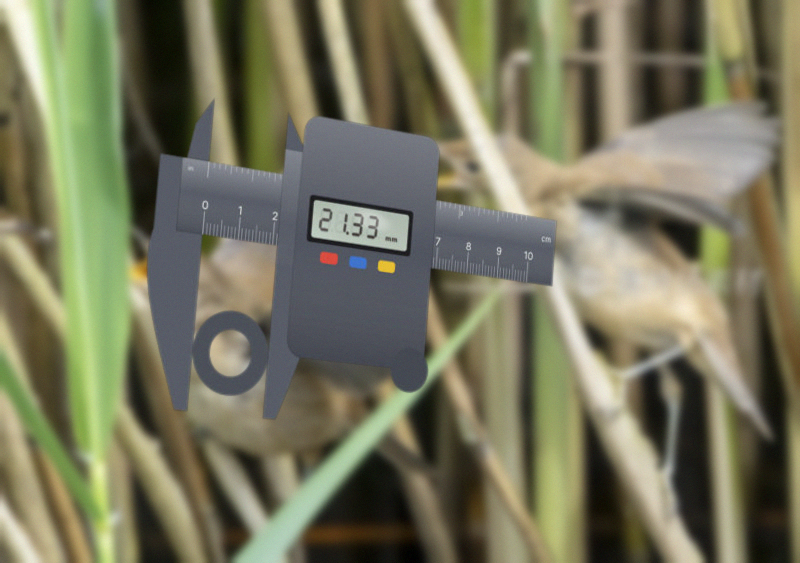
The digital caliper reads 21.33 mm
